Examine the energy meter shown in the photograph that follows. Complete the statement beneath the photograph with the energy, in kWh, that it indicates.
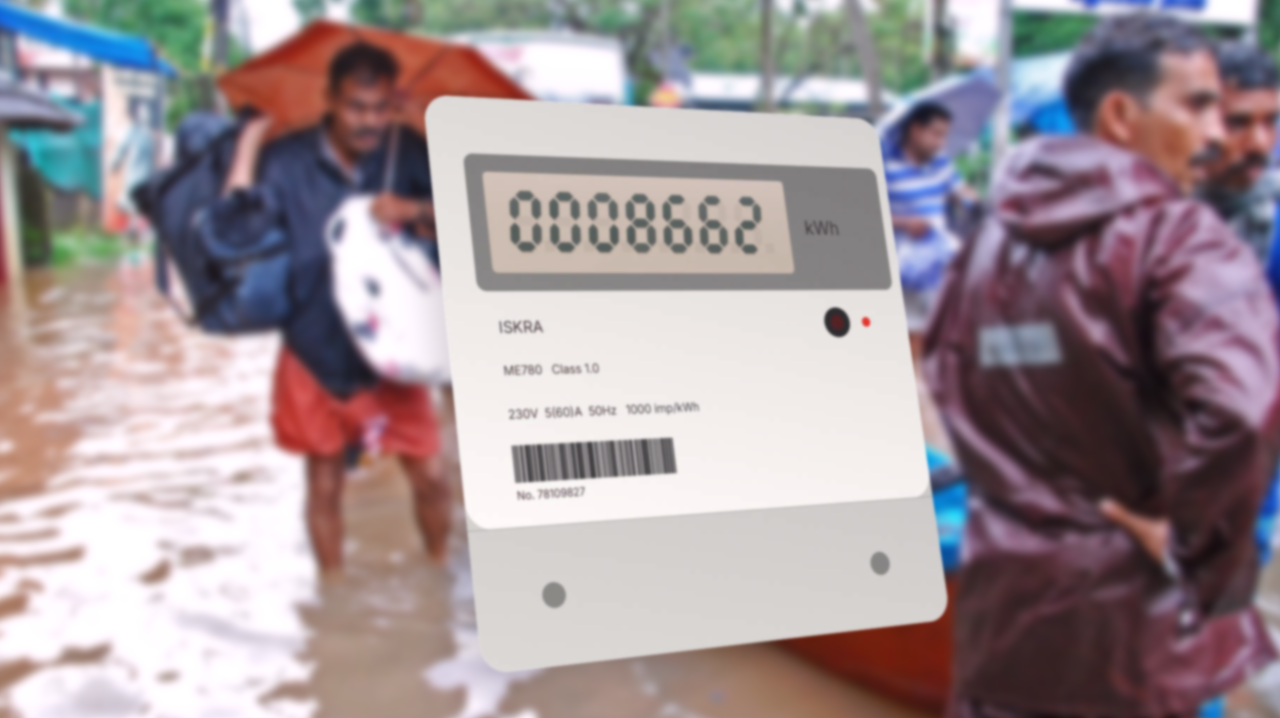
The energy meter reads 8662 kWh
